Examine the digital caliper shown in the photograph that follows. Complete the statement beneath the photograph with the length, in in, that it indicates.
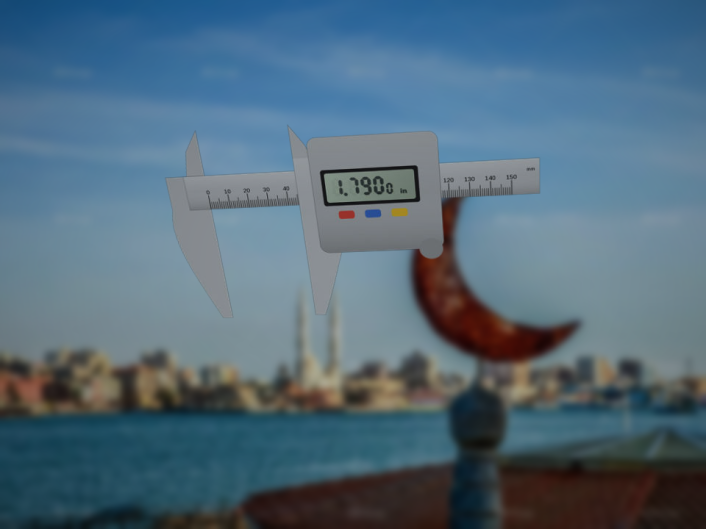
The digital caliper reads 1.7900 in
